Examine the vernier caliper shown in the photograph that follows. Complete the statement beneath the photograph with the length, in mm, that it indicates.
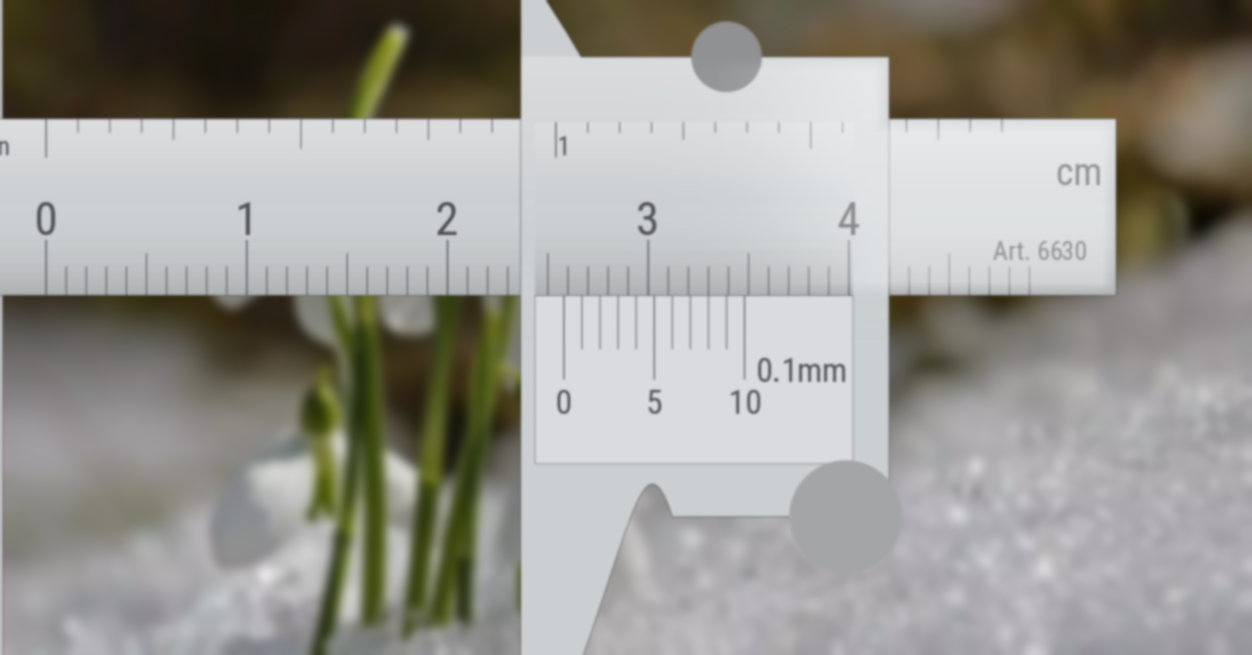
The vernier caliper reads 25.8 mm
